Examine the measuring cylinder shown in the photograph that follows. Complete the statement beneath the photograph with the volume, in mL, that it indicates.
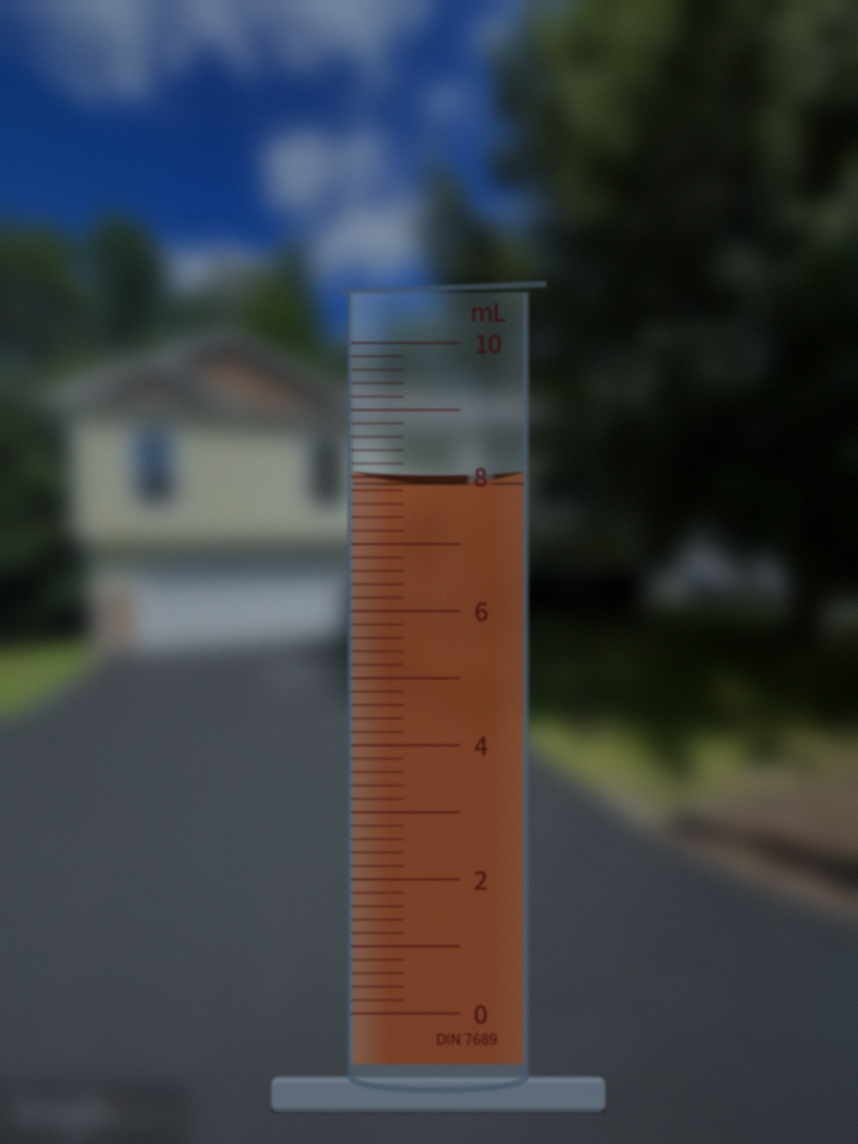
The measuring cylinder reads 7.9 mL
